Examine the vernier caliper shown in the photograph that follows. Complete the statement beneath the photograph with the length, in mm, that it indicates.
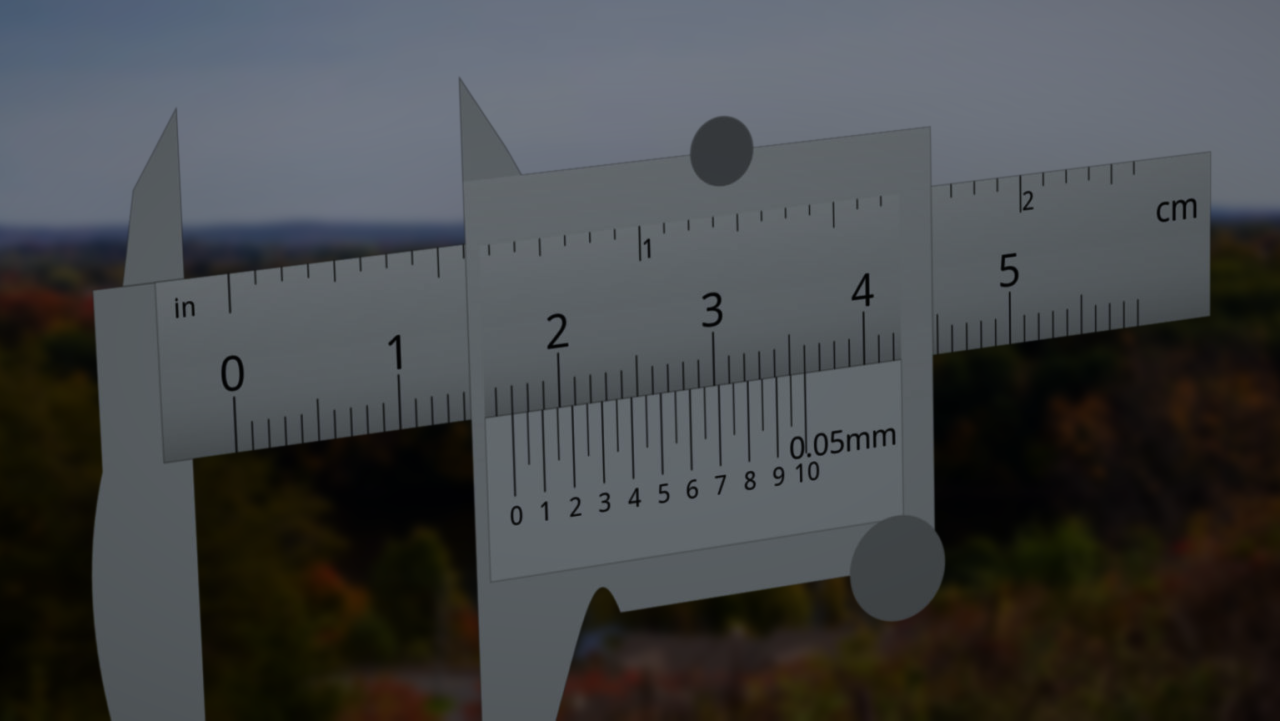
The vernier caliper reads 17.0 mm
